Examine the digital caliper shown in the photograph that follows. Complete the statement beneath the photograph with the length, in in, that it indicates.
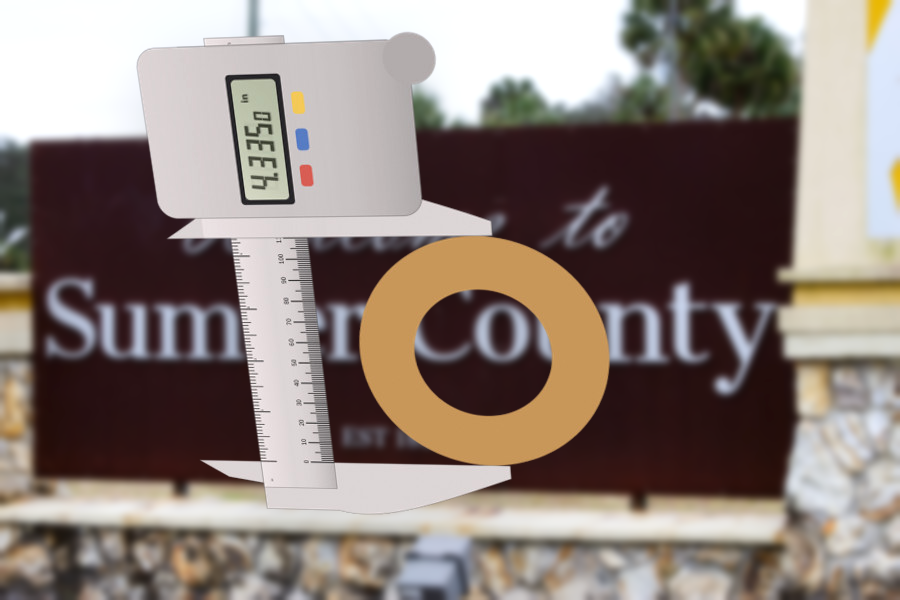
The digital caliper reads 4.3350 in
